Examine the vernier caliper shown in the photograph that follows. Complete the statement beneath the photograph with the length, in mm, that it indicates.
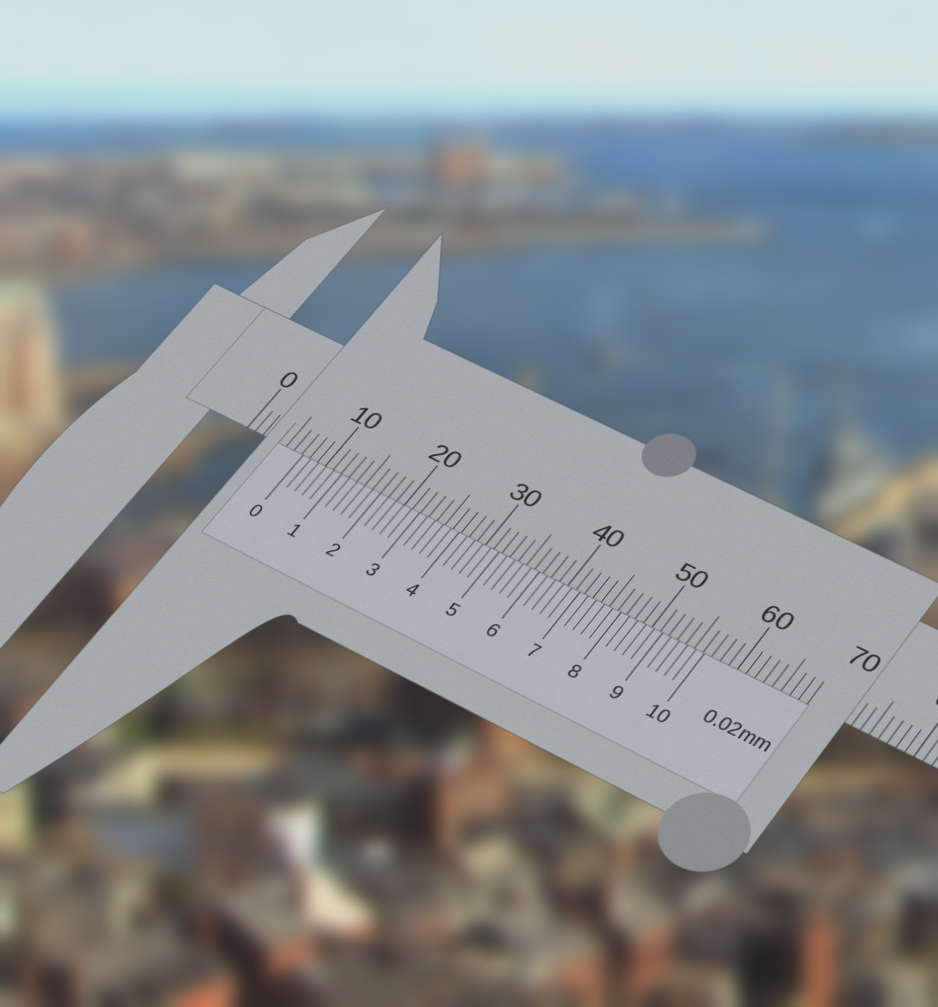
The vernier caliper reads 7.2 mm
